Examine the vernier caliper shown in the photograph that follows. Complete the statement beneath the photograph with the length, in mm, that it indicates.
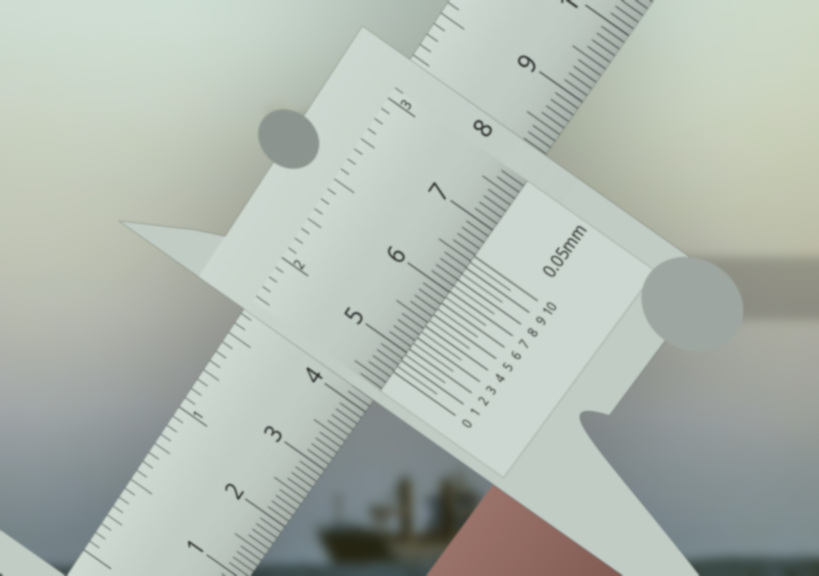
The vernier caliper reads 46.8 mm
